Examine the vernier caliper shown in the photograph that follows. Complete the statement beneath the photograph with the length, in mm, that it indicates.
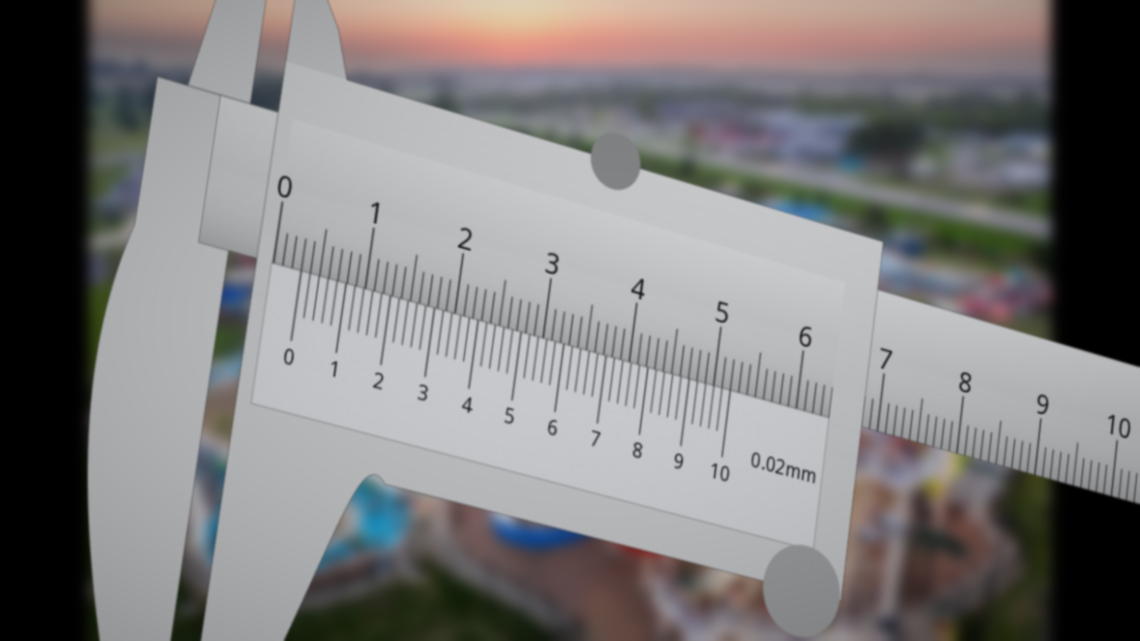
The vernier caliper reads 3.0 mm
